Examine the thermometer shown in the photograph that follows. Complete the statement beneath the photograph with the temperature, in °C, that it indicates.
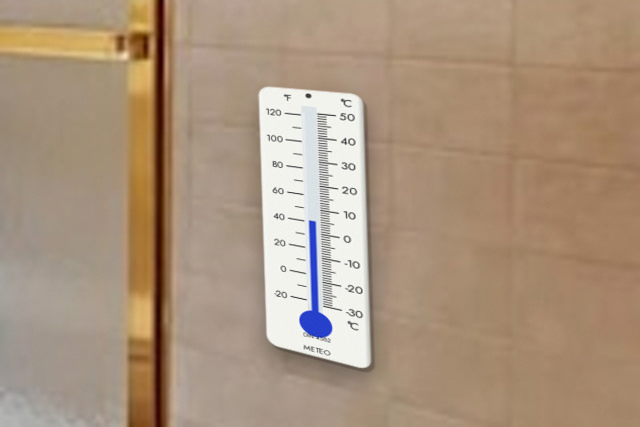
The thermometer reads 5 °C
